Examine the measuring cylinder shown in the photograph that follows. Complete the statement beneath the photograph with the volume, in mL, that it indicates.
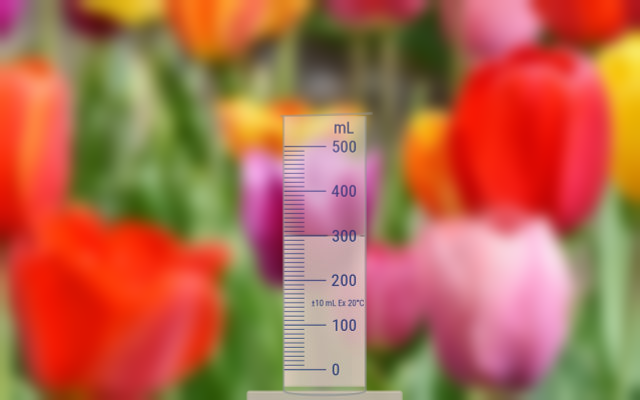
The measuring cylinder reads 300 mL
